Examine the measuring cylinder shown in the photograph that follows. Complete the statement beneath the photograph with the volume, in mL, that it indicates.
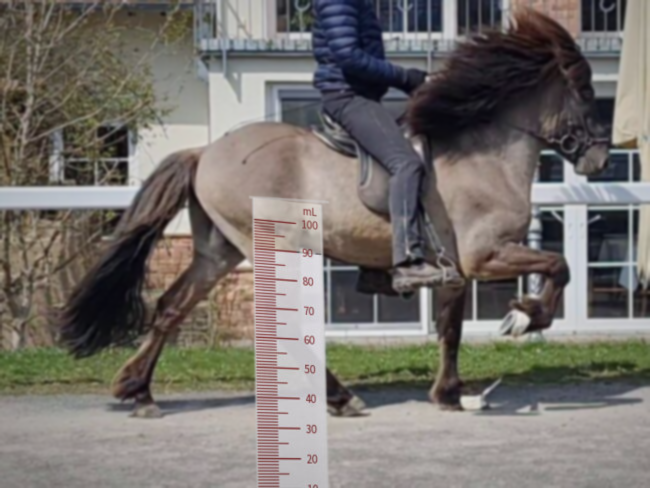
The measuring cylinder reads 90 mL
